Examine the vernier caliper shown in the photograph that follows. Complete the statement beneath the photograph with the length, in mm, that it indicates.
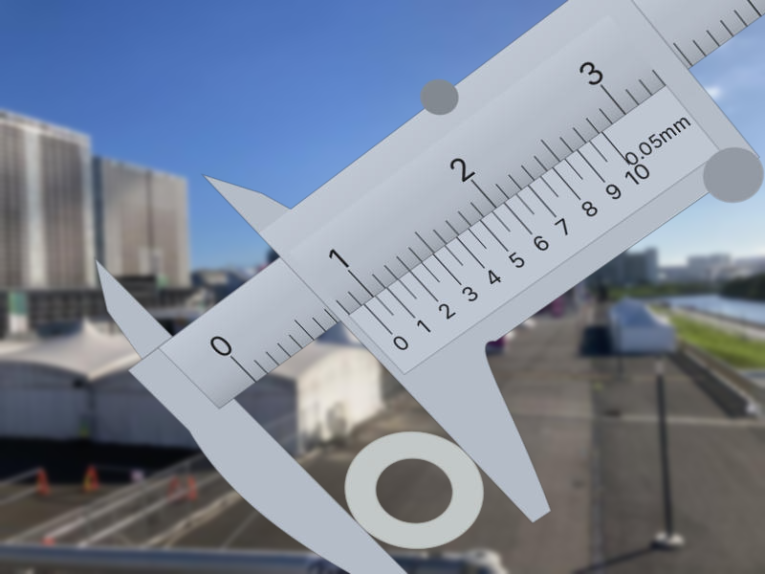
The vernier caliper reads 9.2 mm
